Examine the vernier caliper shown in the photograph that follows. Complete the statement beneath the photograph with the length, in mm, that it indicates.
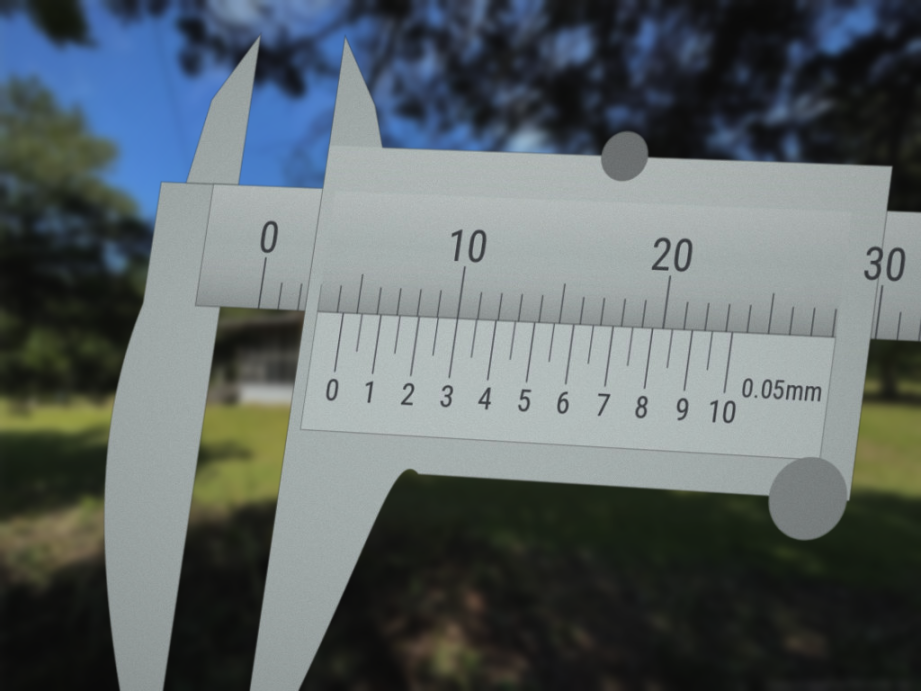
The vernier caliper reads 4.3 mm
